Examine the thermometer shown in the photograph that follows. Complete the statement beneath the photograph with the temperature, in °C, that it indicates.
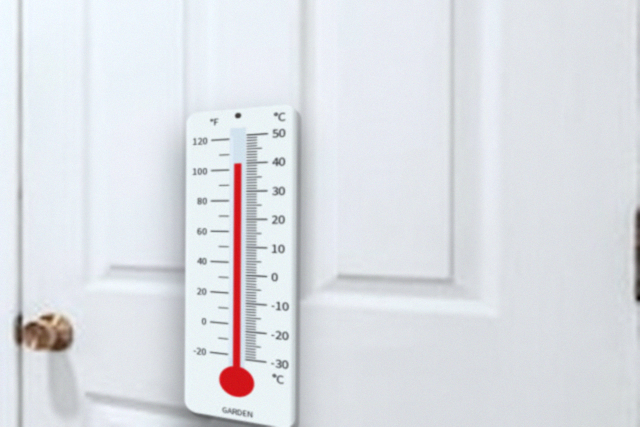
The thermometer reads 40 °C
